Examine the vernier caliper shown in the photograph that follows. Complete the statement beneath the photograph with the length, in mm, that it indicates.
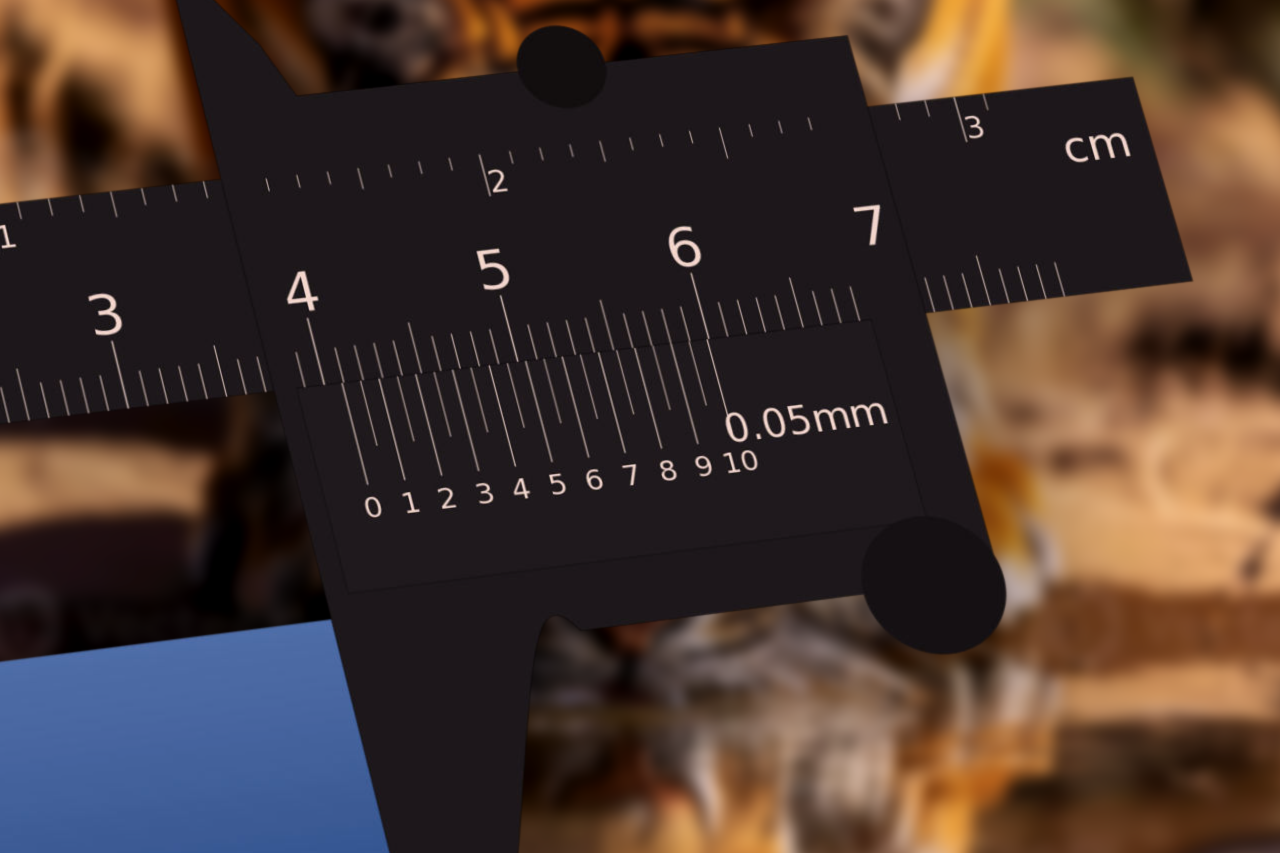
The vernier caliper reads 40.9 mm
